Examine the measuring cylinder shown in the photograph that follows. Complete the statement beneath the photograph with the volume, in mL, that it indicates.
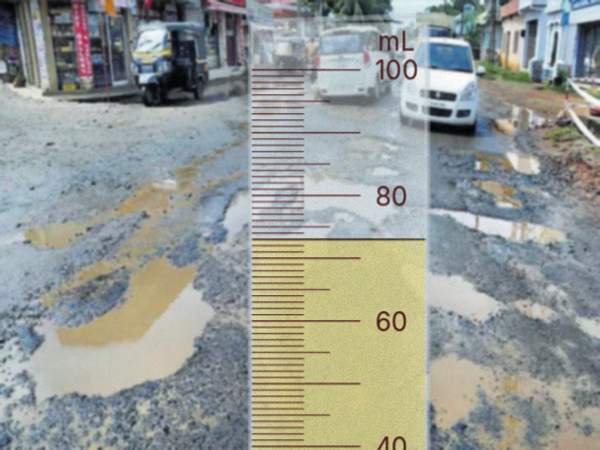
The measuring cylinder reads 73 mL
